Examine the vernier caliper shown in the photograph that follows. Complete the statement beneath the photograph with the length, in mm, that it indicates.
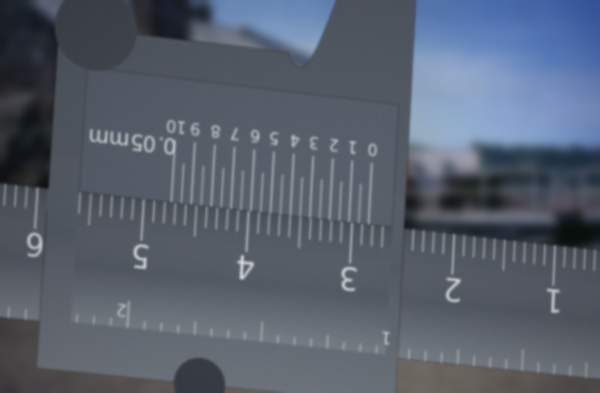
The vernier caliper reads 28.4 mm
